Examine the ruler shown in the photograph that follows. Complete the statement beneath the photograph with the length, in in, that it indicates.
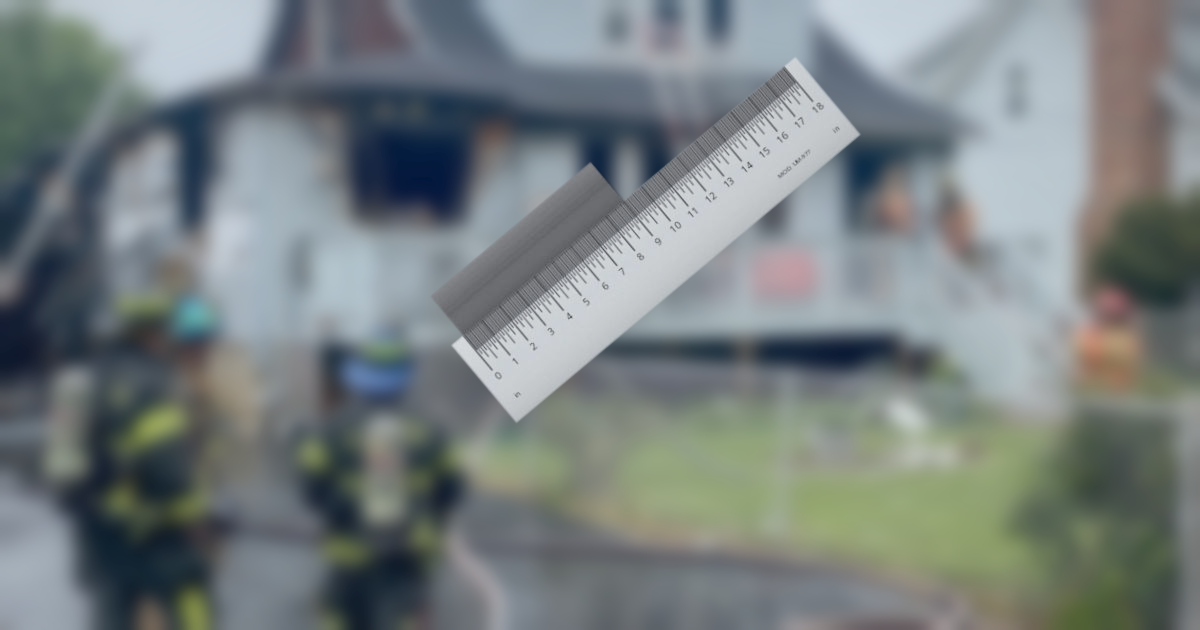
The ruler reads 9 in
